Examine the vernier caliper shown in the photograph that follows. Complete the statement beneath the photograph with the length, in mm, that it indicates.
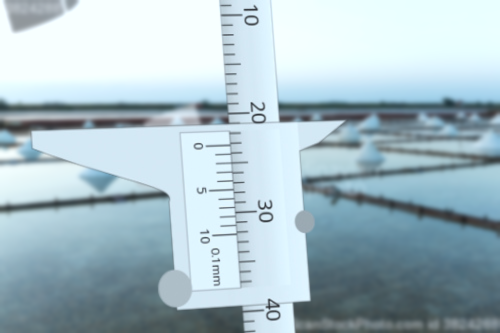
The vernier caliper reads 23.2 mm
